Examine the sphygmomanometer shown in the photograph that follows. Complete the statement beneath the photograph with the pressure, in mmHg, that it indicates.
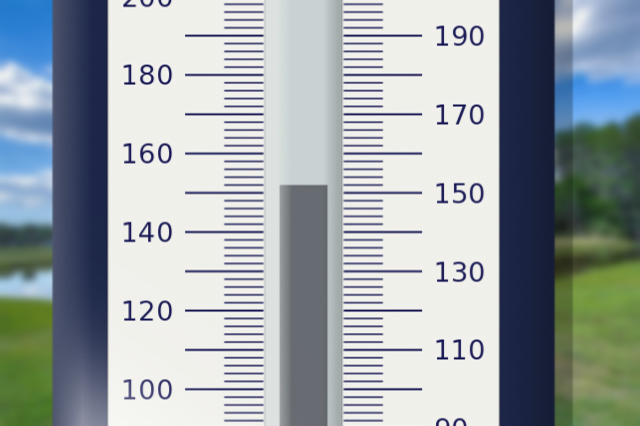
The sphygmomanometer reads 152 mmHg
